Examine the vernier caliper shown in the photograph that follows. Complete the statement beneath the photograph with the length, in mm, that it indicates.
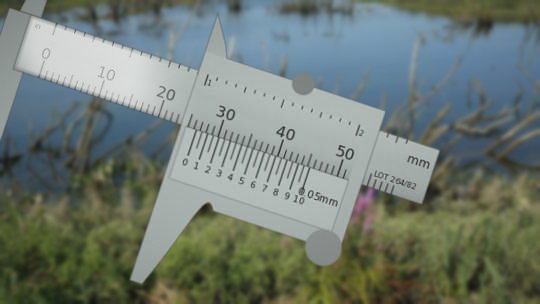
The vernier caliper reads 26.4 mm
